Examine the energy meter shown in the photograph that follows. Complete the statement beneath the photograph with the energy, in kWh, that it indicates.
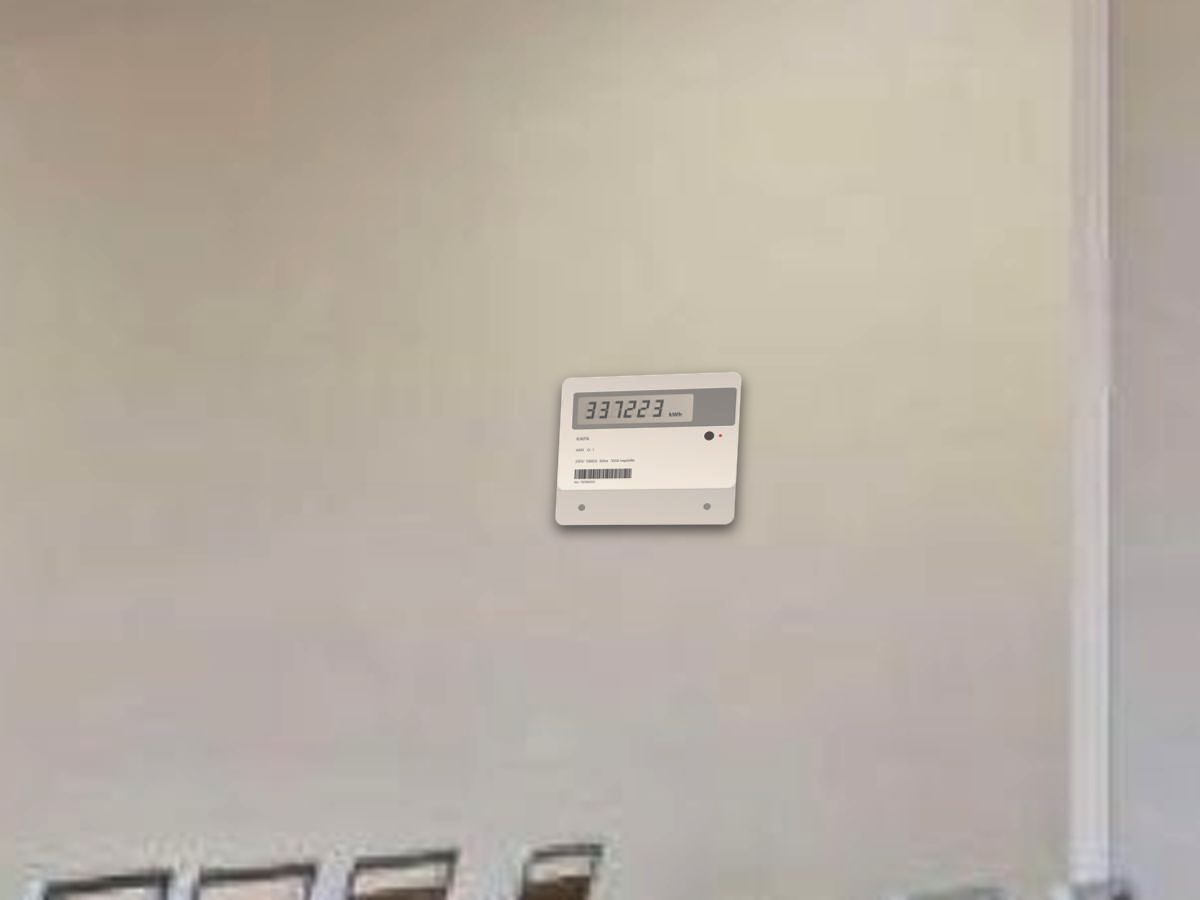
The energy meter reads 337223 kWh
